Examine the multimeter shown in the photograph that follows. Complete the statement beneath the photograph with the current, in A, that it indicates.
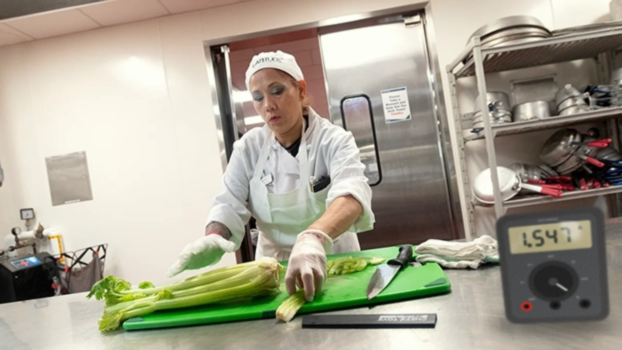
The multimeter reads 1.547 A
